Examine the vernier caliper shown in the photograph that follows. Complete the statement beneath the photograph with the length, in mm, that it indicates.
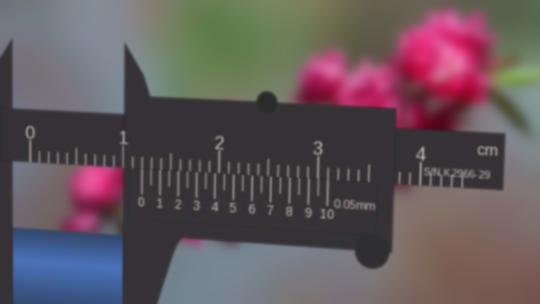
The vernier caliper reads 12.0 mm
